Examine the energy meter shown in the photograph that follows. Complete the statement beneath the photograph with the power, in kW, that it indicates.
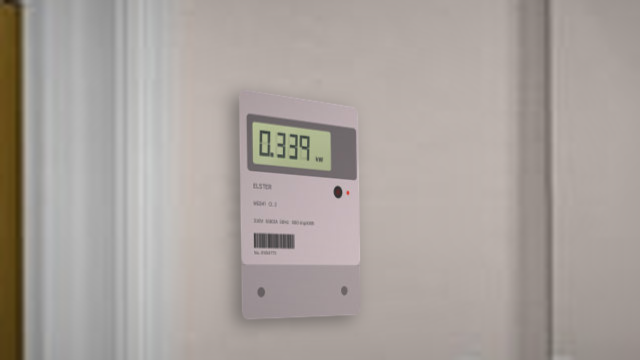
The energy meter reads 0.339 kW
